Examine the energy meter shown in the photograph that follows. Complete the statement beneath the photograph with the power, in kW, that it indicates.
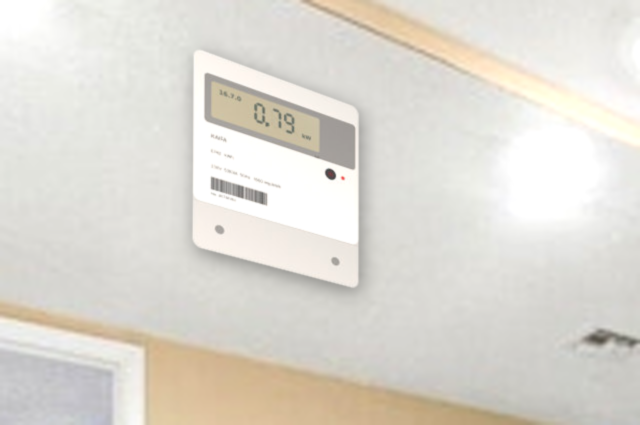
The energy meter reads 0.79 kW
